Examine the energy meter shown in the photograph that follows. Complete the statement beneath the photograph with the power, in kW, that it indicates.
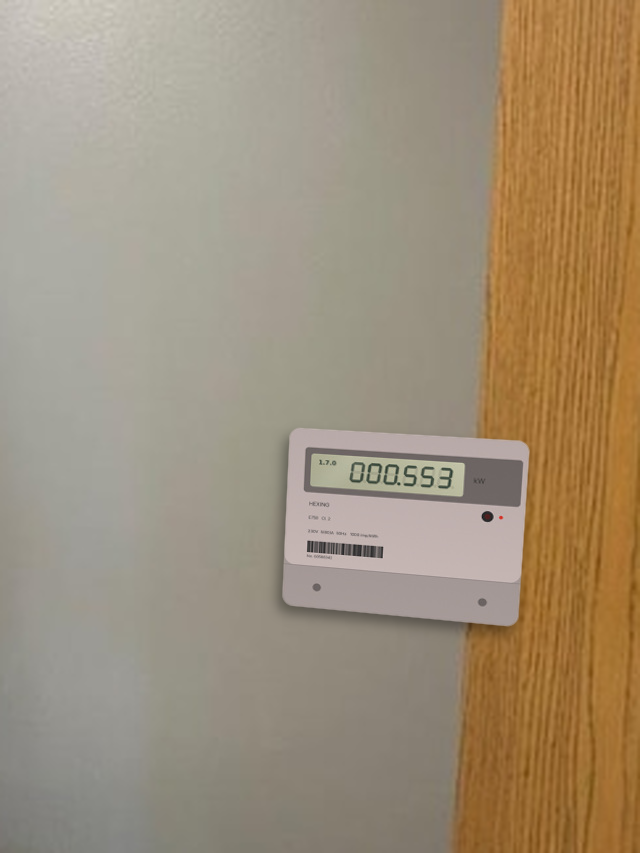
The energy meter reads 0.553 kW
